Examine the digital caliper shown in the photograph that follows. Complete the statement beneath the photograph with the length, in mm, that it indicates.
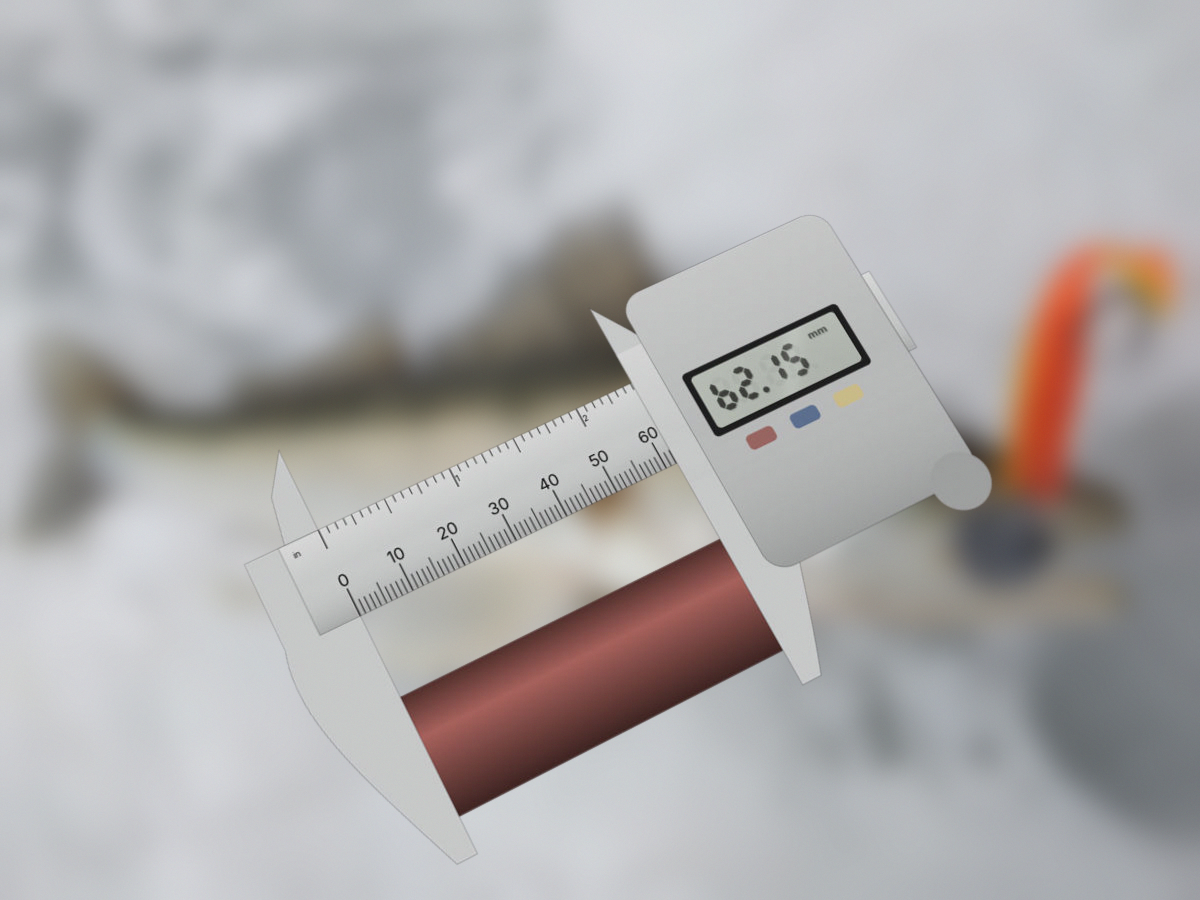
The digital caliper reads 62.15 mm
